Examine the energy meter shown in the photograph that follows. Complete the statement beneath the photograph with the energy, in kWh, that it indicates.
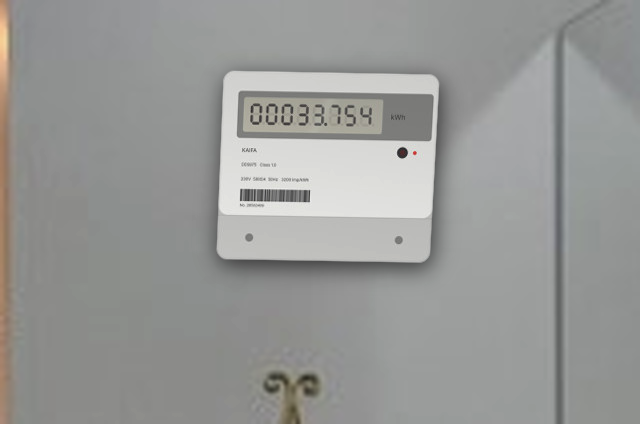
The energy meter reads 33.754 kWh
